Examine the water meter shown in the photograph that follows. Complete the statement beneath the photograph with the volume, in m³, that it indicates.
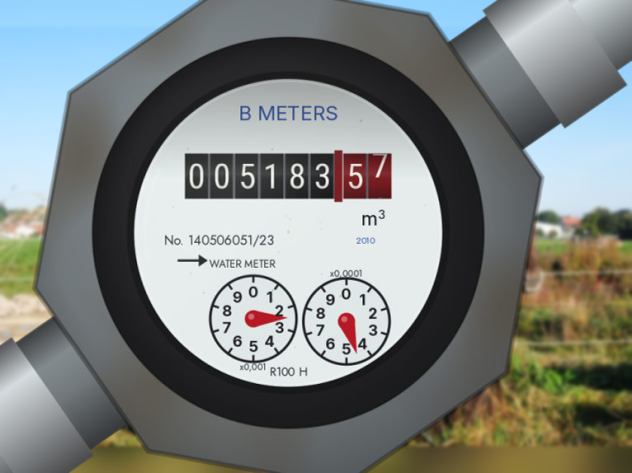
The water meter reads 5183.5724 m³
